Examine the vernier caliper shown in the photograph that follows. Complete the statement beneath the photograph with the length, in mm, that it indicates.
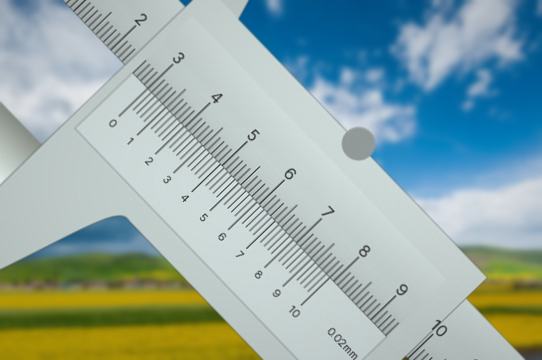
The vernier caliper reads 30.0 mm
